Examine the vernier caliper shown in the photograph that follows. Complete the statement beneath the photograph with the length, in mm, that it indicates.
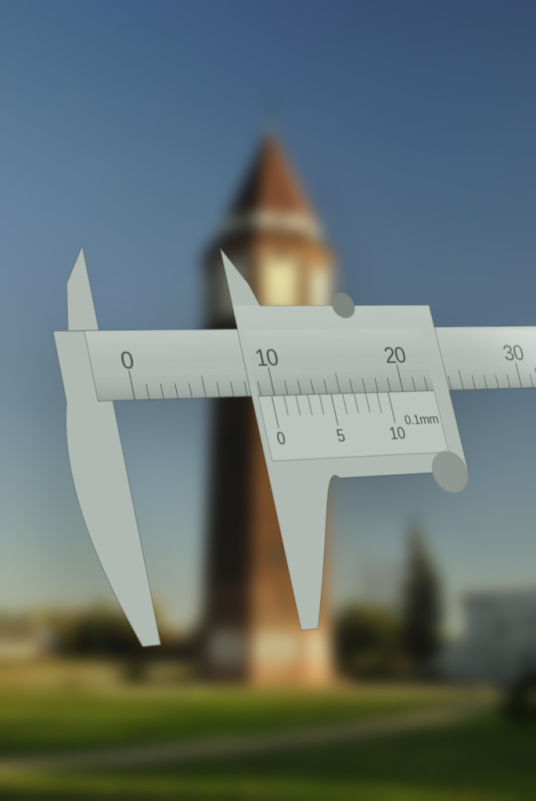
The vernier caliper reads 9.8 mm
